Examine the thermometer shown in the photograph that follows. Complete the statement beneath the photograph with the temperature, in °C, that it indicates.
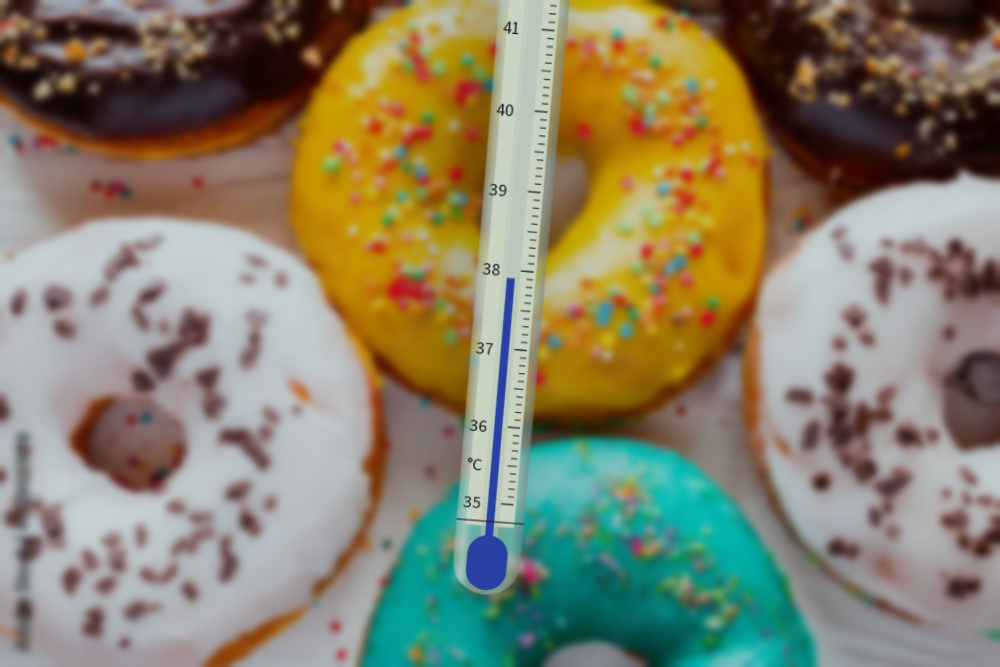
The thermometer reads 37.9 °C
